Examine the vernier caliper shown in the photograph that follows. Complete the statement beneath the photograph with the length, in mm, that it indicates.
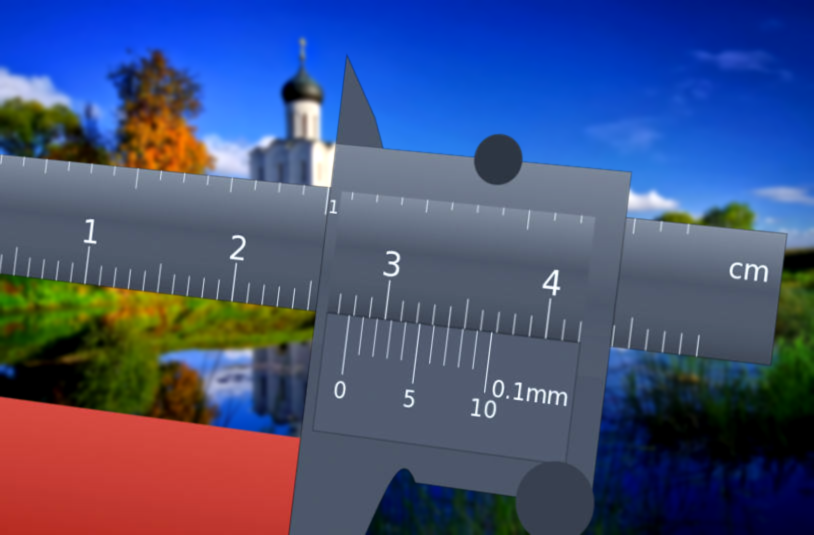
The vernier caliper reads 27.7 mm
